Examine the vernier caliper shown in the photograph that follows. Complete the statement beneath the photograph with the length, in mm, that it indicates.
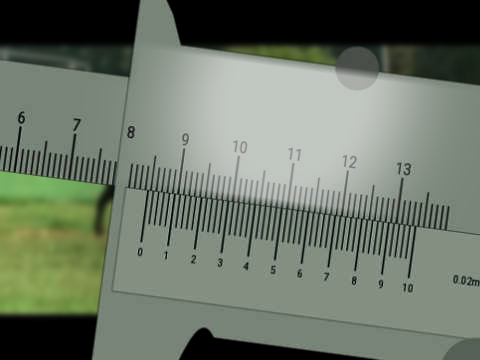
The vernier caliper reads 84.5 mm
